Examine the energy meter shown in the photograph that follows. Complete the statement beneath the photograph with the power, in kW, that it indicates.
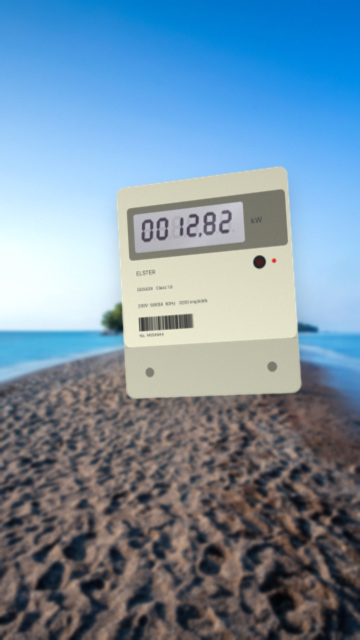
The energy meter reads 12.82 kW
